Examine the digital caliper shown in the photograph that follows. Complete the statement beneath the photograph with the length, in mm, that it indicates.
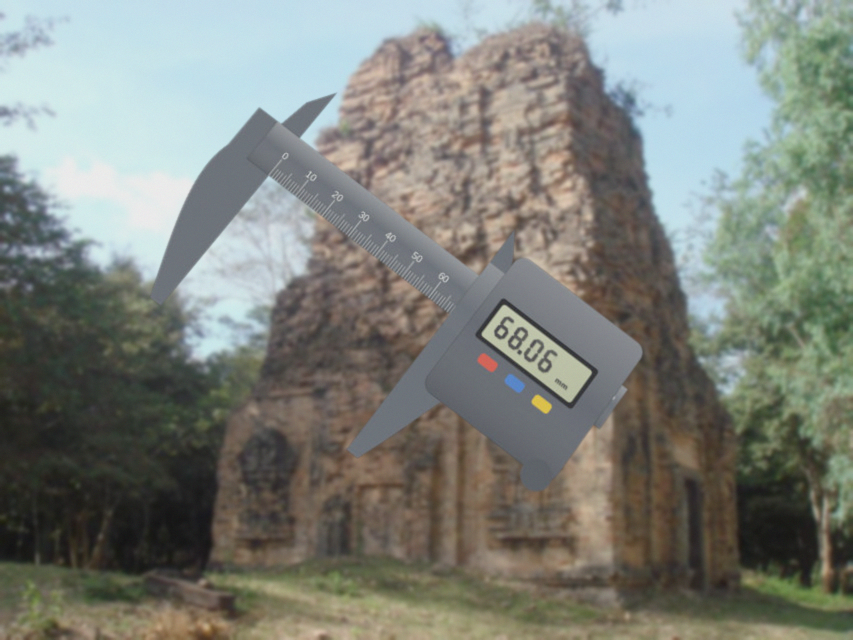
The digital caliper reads 68.06 mm
